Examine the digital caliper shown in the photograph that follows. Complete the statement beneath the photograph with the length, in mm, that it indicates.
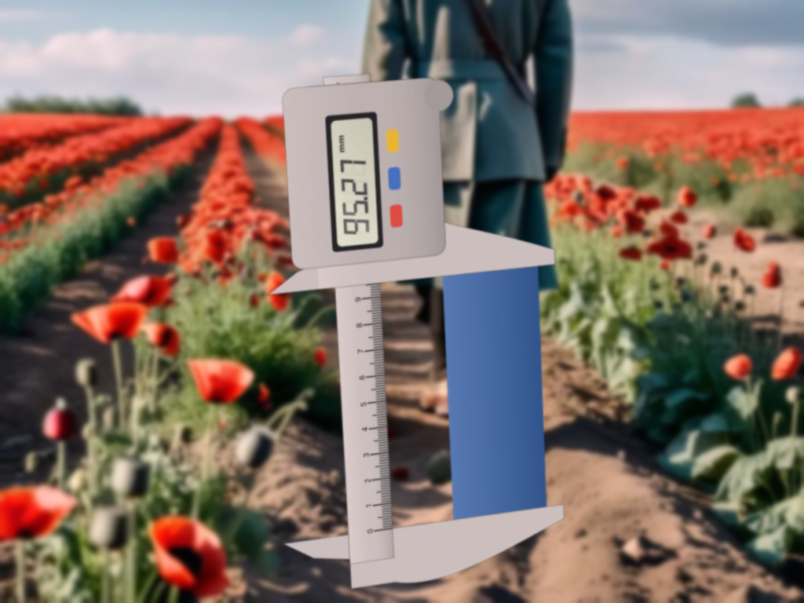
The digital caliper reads 95.27 mm
